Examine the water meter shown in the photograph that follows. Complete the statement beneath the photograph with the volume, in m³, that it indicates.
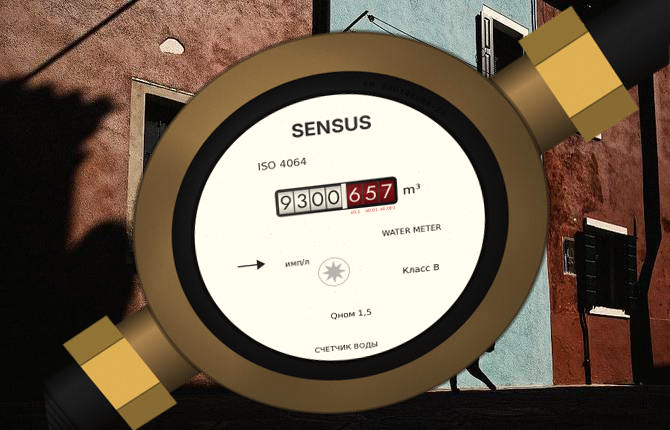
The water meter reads 9300.657 m³
